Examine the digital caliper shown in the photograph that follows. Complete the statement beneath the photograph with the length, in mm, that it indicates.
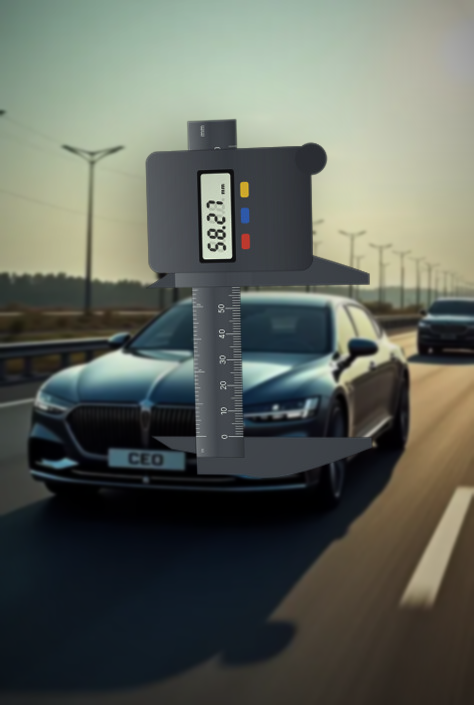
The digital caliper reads 58.27 mm
